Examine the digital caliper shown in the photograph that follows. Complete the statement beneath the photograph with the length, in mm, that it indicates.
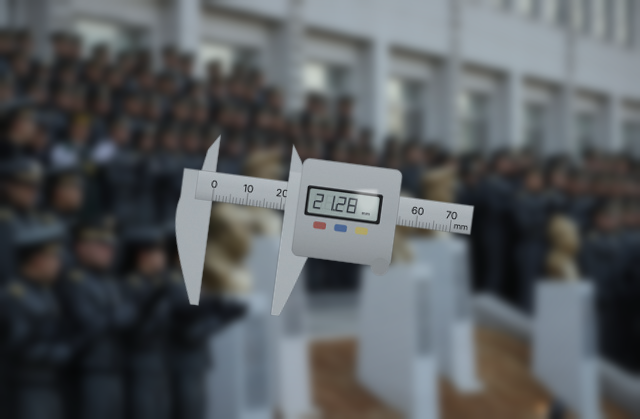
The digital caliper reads 21.28 mm
